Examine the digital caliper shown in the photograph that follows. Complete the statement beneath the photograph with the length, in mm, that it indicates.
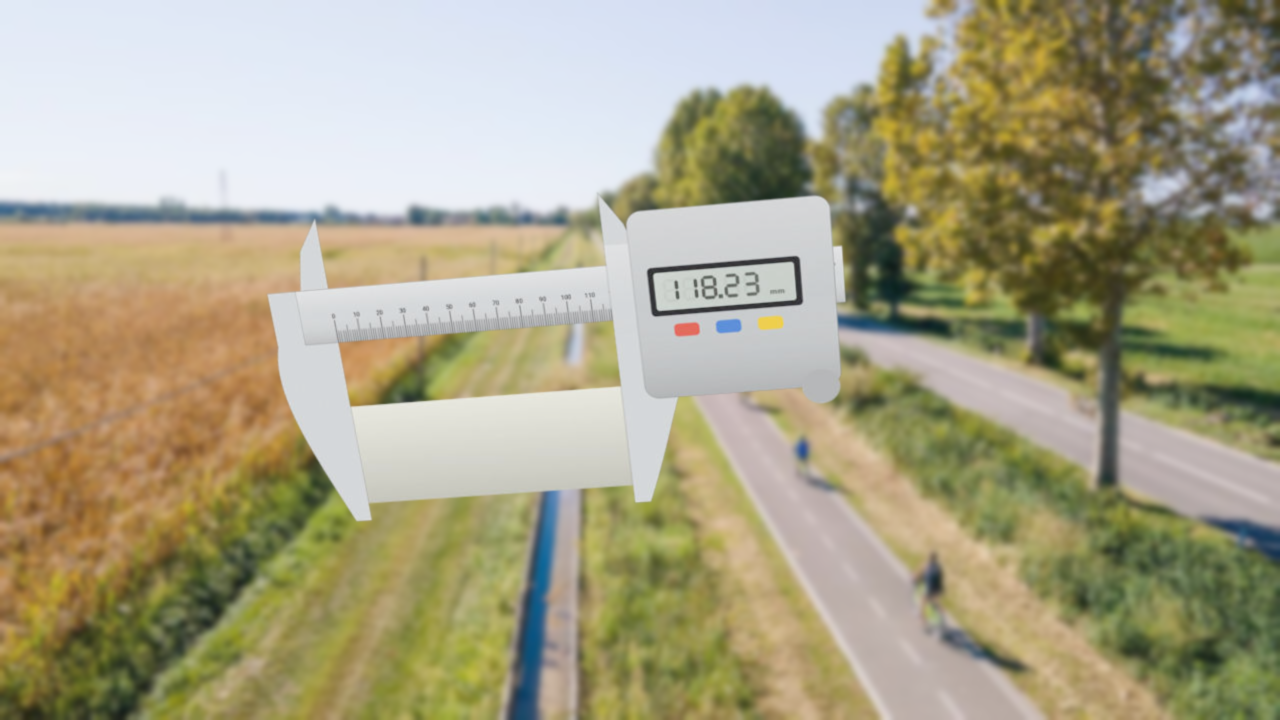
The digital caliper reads 118.23 mm
